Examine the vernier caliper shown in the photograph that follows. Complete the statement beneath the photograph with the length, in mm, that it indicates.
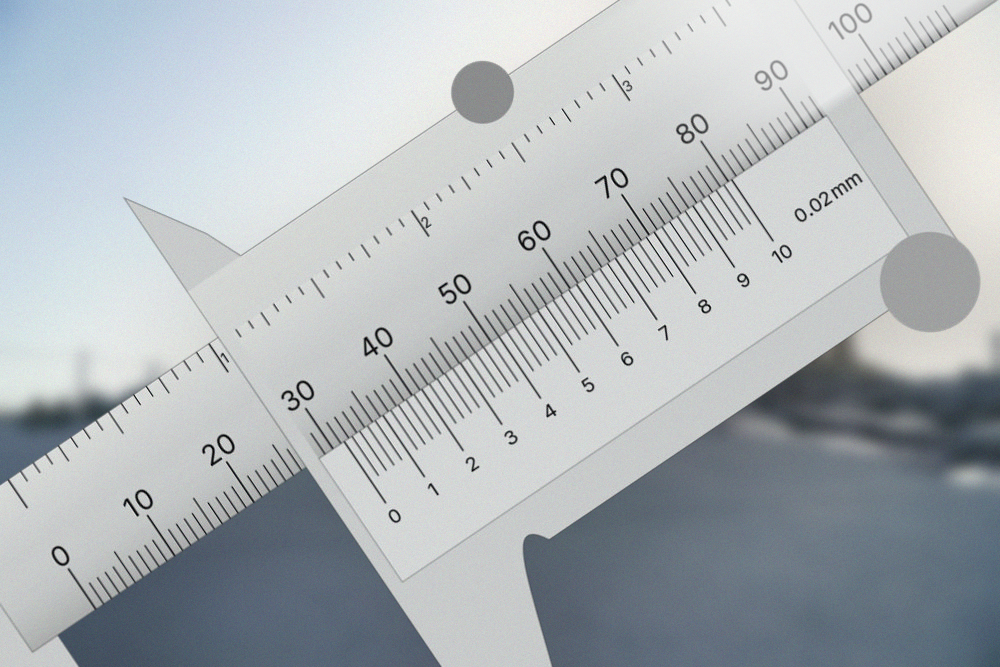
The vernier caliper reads 31.4 mm
